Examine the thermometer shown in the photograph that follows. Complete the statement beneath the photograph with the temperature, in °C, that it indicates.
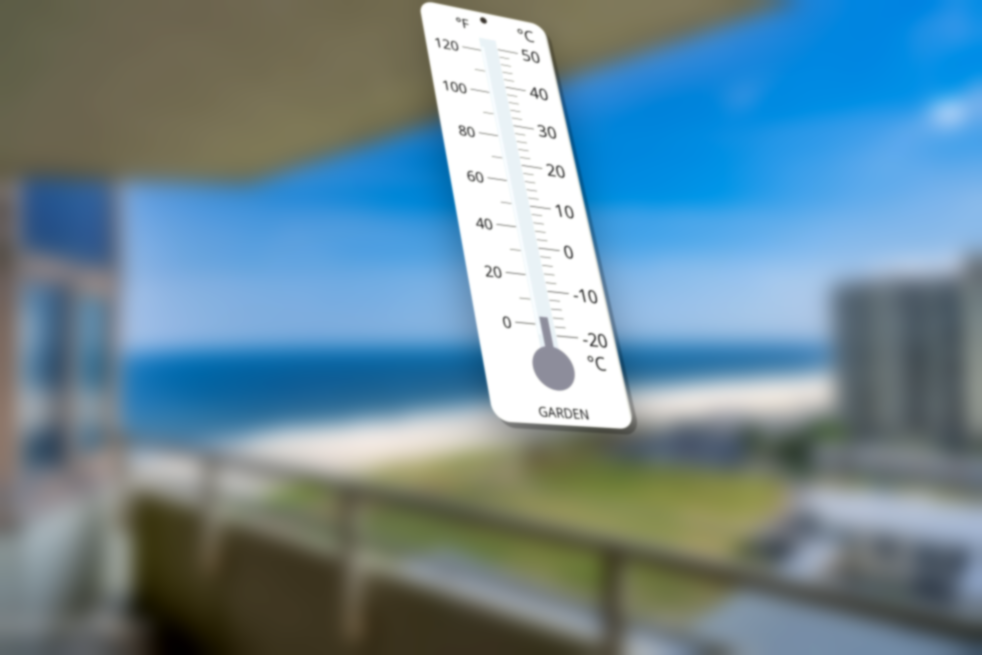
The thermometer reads -16 °C
